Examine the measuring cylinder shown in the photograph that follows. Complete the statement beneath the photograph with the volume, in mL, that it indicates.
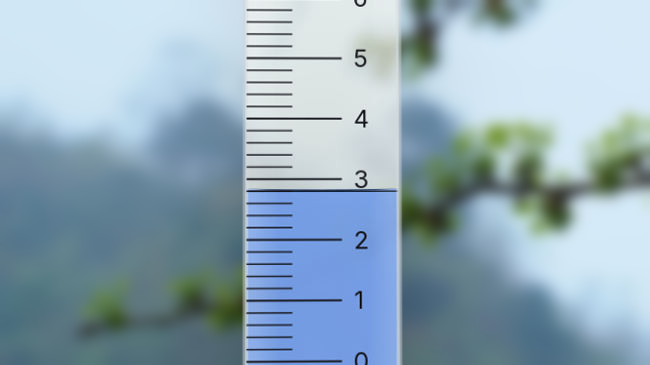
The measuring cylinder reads 2.8 mL
